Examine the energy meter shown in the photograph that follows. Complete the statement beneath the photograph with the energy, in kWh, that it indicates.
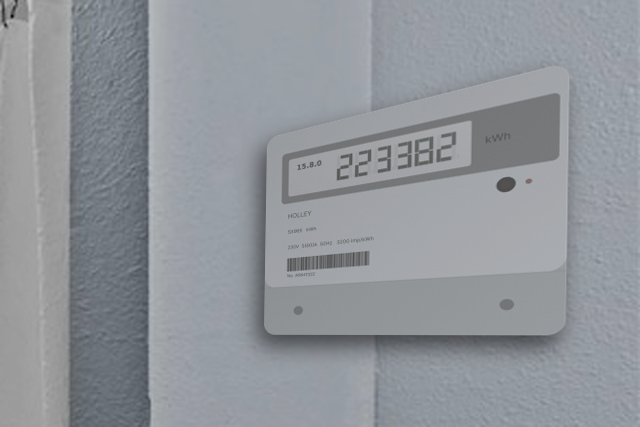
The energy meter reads 223382 kWh
